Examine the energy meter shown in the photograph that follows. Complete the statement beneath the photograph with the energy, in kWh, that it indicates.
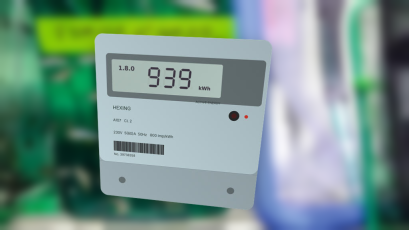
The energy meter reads 939 kWh
